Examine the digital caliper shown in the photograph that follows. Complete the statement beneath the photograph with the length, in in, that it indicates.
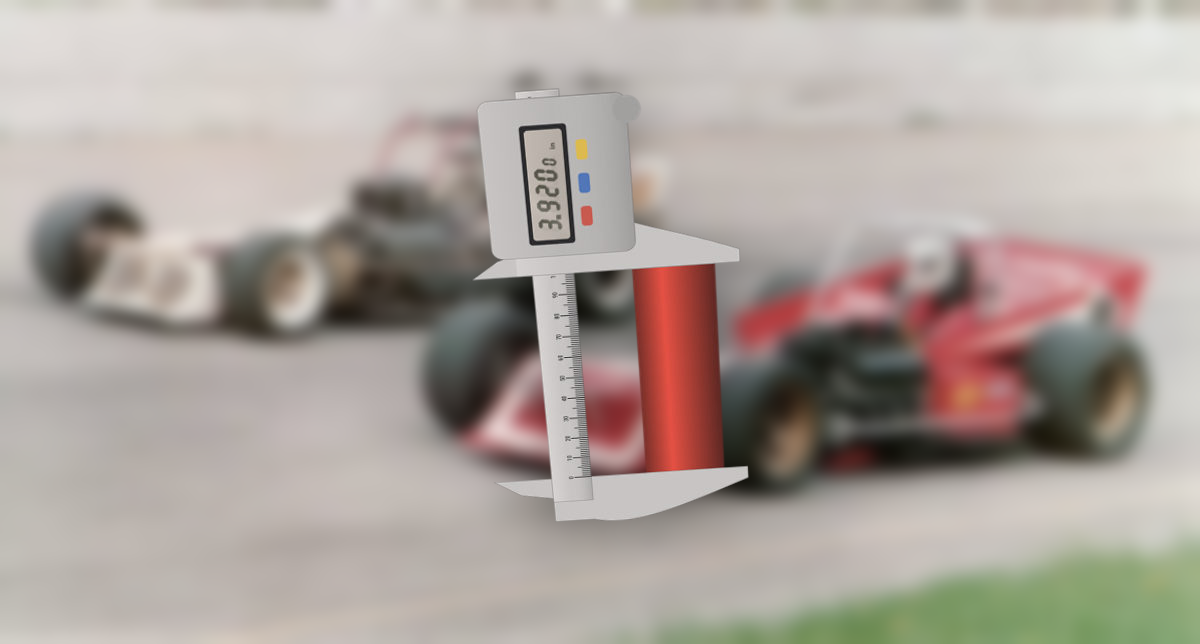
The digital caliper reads 3.9200 in
